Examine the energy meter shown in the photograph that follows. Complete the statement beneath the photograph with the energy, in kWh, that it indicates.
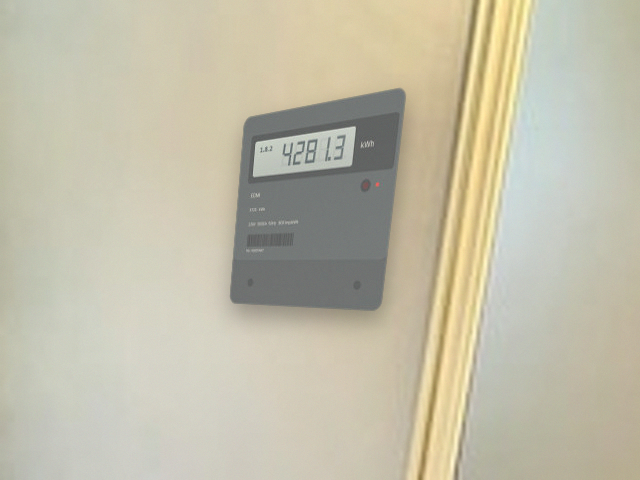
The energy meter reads 4281.3 kWh
